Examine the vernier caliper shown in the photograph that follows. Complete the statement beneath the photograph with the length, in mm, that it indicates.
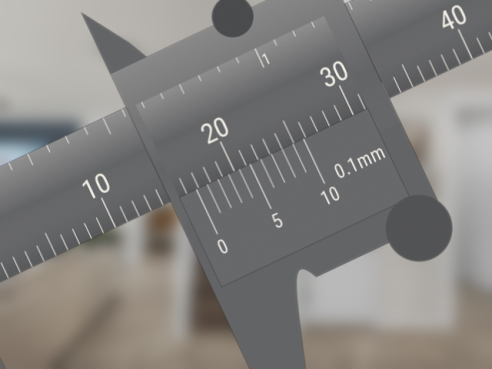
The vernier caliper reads 16.8 mm
